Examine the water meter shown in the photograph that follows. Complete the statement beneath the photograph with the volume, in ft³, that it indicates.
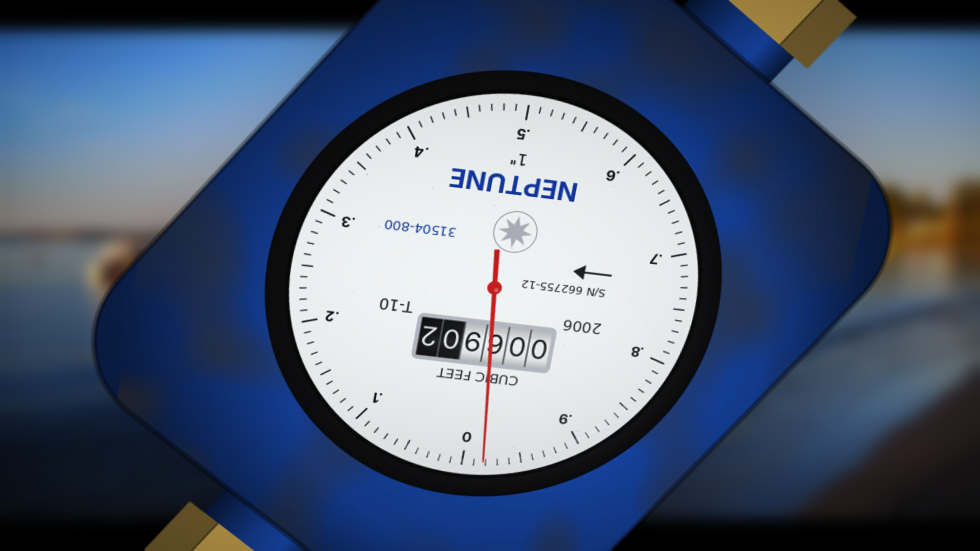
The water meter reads 6901.98 ft³
